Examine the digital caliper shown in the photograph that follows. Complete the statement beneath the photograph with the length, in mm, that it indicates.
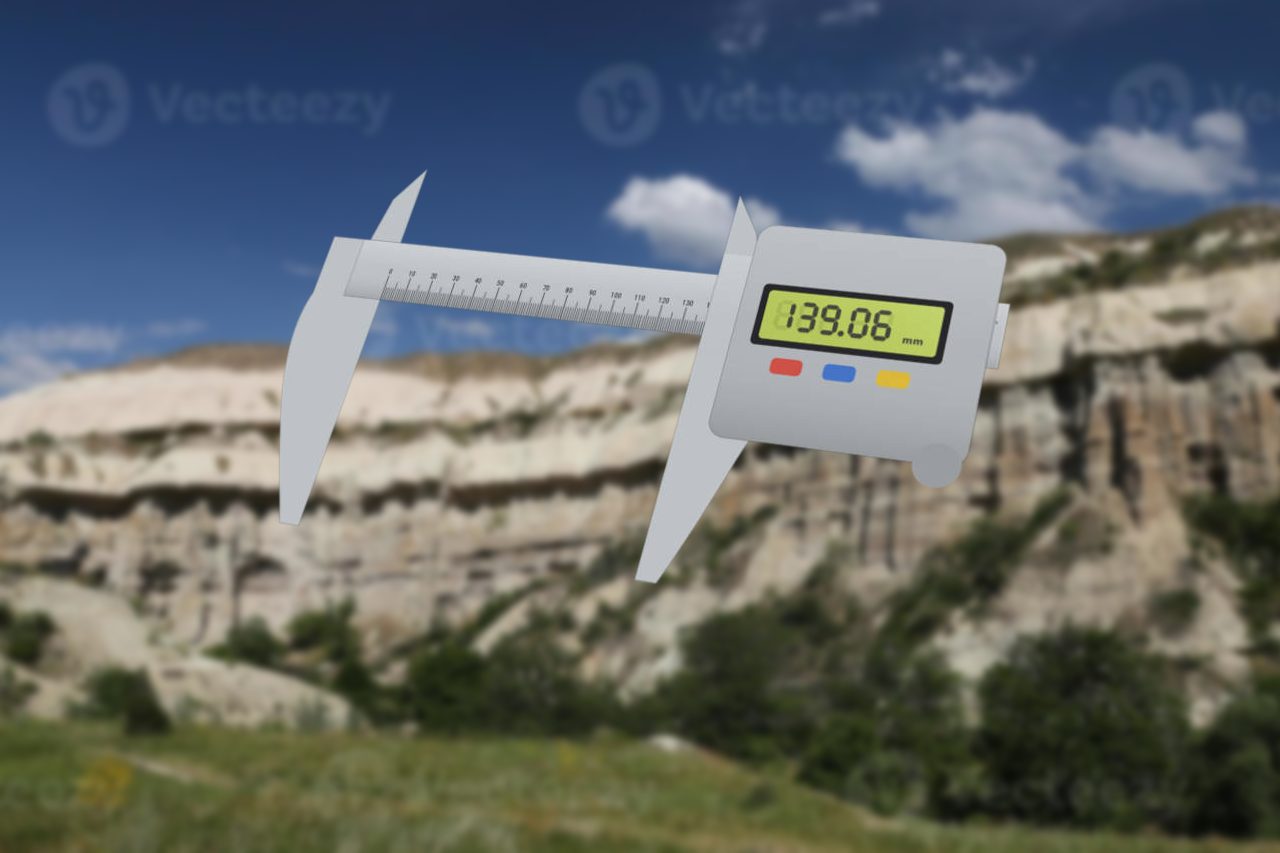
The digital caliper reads 139.06 mm
